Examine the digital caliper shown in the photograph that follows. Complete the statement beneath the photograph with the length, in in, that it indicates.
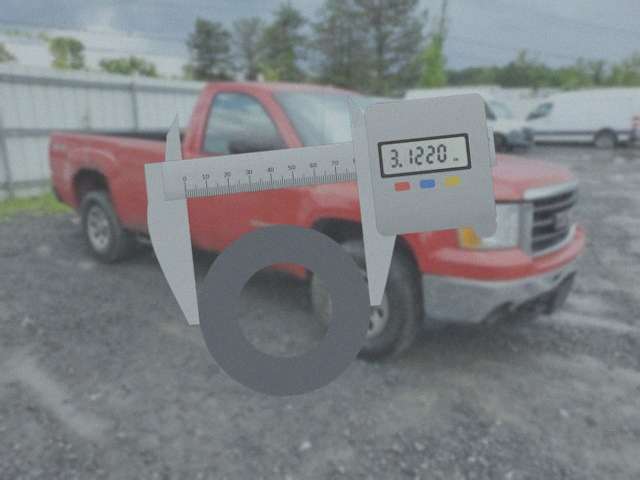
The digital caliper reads 3.1220 in
